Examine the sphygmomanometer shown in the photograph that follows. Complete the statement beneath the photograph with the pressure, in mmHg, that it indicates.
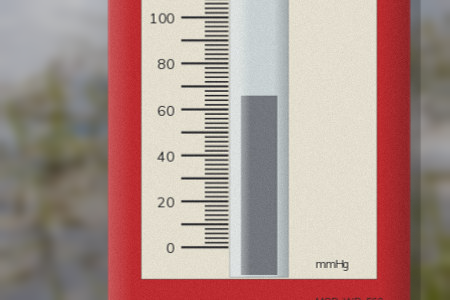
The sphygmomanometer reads 66 mmHg
